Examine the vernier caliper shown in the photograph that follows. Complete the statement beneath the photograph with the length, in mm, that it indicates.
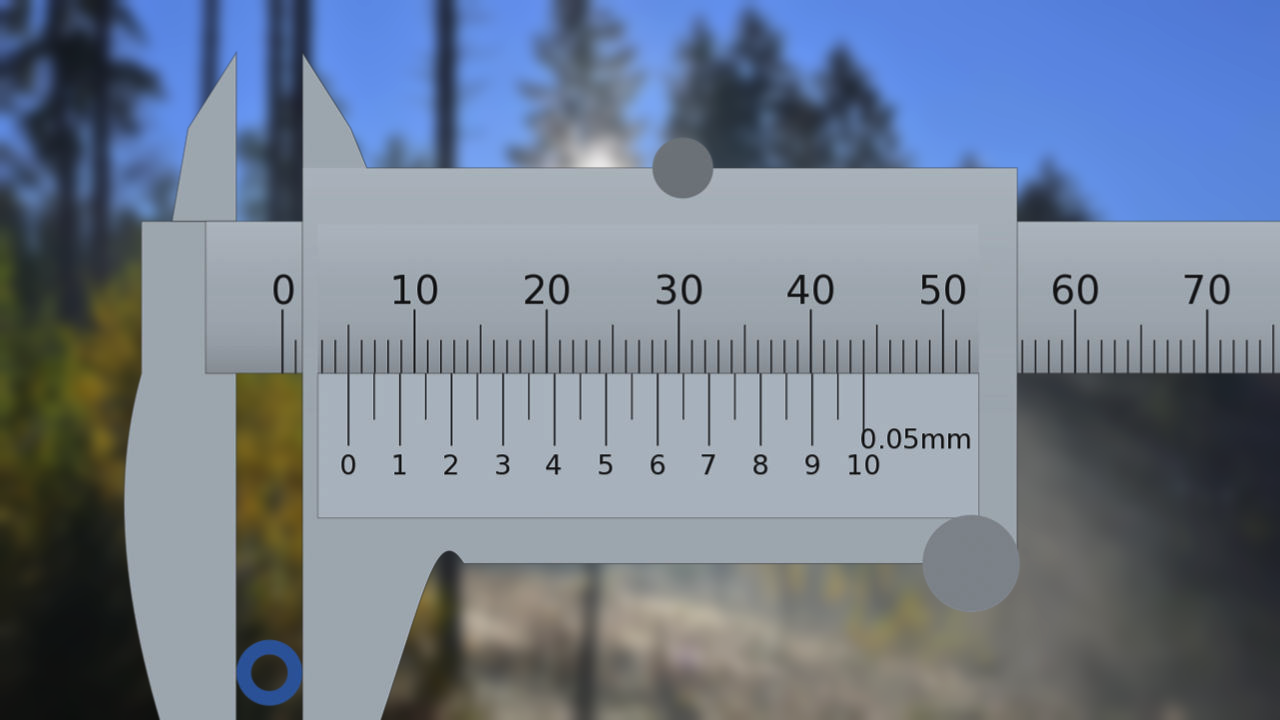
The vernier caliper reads 5.0 mm
